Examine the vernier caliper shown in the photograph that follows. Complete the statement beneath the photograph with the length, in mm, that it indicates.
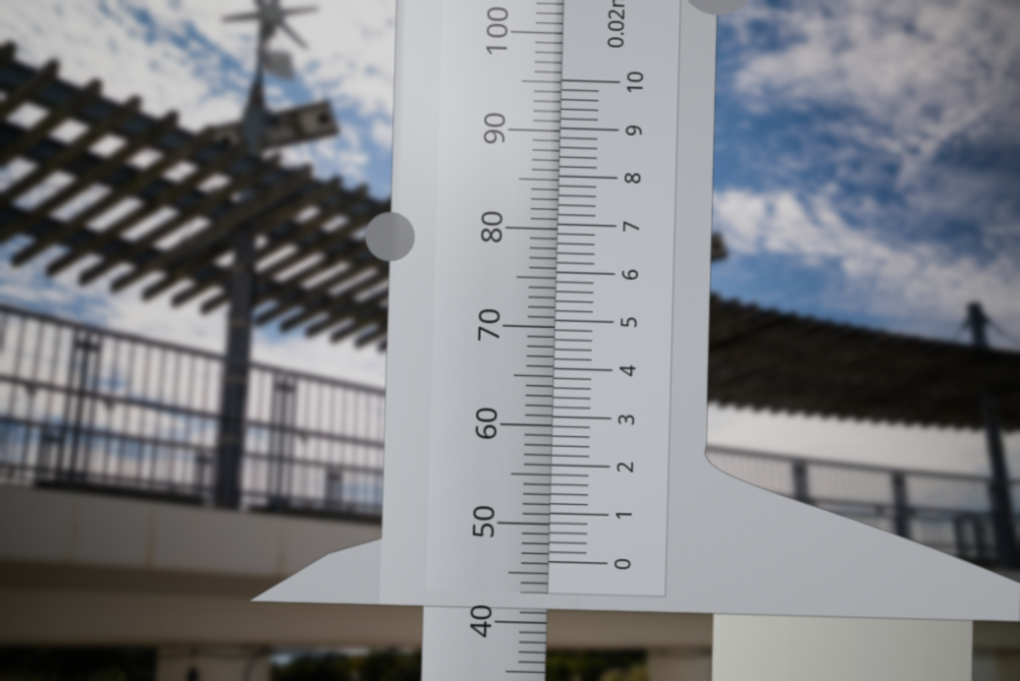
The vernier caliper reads 46.2 mm
